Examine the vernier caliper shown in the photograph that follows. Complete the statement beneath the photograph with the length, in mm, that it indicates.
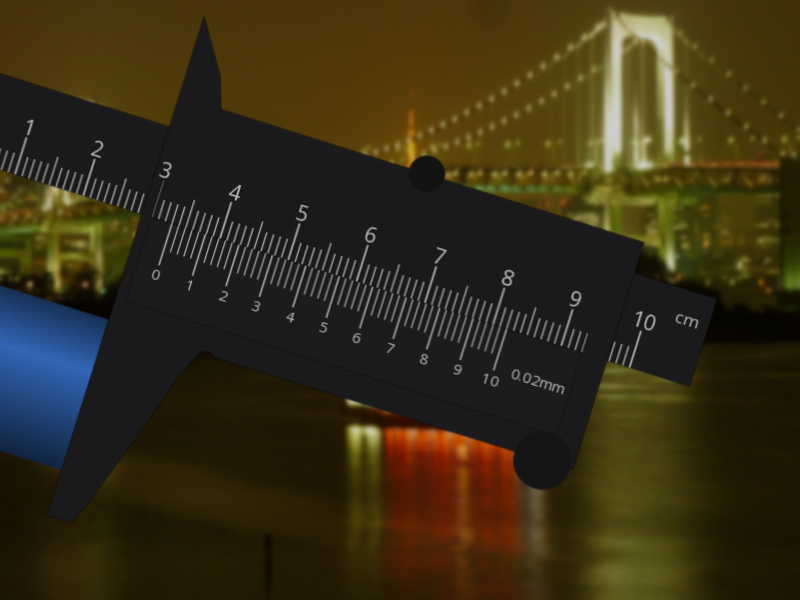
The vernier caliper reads 33.0 mm
